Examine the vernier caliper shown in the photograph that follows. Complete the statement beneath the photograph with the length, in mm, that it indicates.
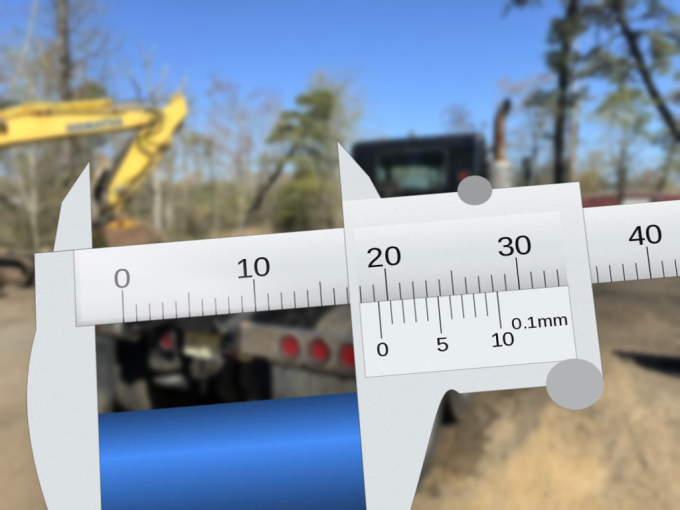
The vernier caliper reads 19.3 mm
